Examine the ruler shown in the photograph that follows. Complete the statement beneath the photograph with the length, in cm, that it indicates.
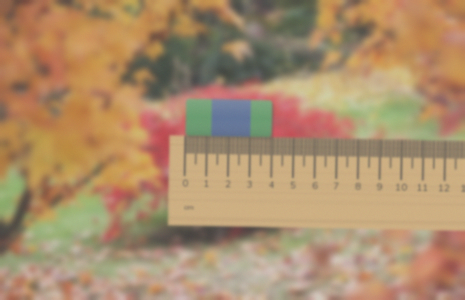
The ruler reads 4 cm
